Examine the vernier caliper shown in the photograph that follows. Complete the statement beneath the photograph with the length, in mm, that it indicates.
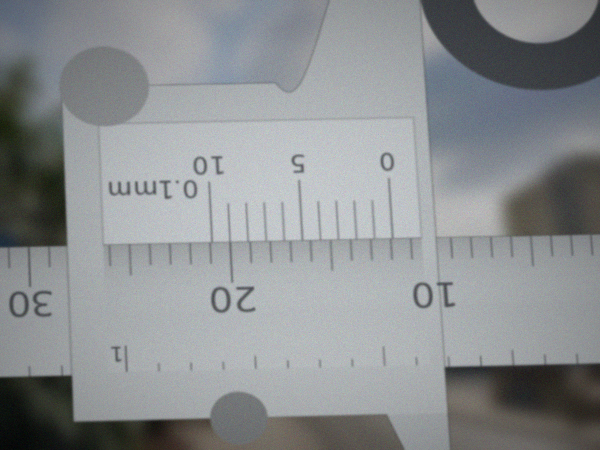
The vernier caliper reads 11.9 mm
